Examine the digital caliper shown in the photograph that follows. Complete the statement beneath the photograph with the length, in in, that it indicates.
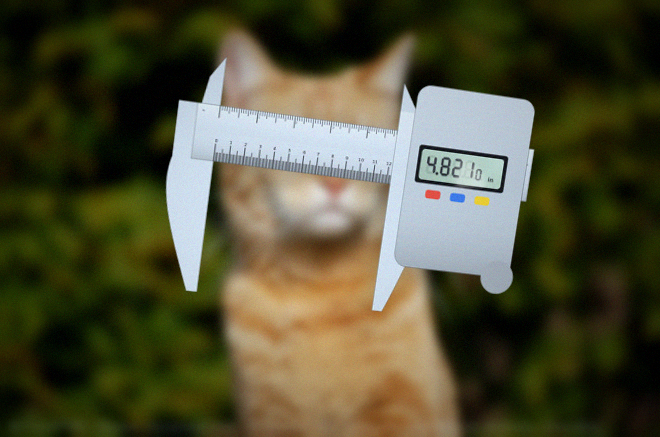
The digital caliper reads 4.8210 in
